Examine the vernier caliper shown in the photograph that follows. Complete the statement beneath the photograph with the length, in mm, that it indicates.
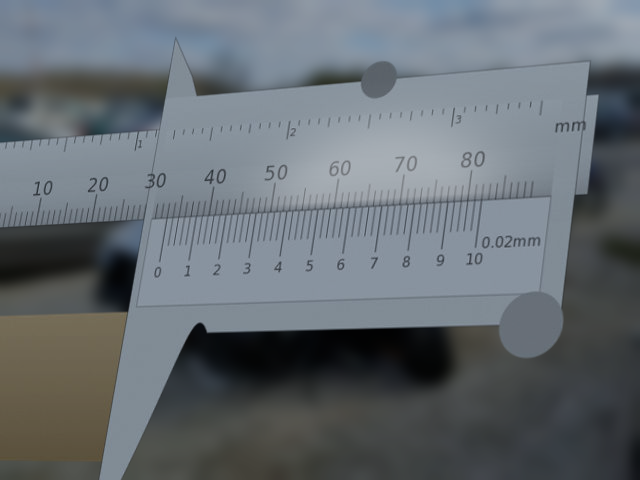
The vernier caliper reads 33.0 mm
